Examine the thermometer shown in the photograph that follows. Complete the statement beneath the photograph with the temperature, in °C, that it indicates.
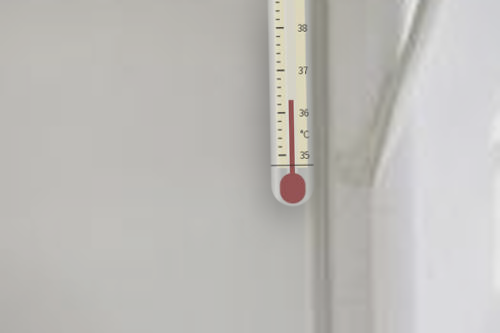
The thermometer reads 36.3 °C
